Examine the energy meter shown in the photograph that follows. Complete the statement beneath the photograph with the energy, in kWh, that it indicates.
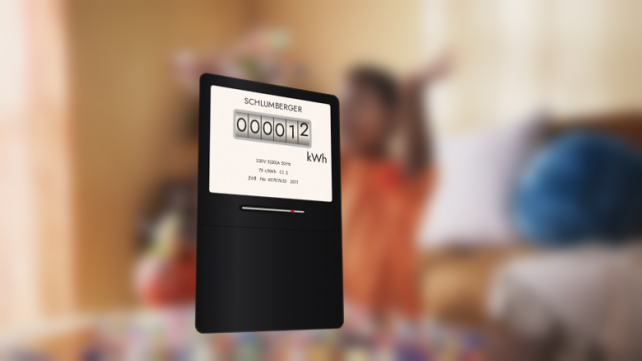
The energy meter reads 12 kWh
